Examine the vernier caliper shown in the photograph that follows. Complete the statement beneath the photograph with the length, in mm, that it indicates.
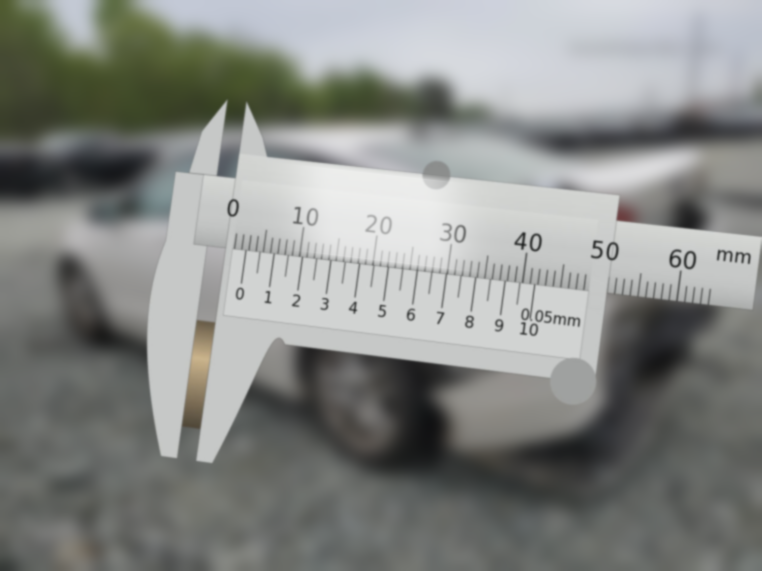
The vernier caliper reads 2.6 mm
